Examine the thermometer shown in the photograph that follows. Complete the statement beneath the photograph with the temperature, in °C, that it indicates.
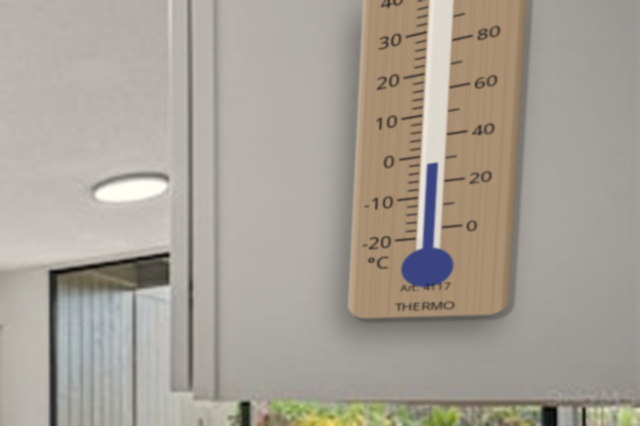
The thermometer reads -2 °C
